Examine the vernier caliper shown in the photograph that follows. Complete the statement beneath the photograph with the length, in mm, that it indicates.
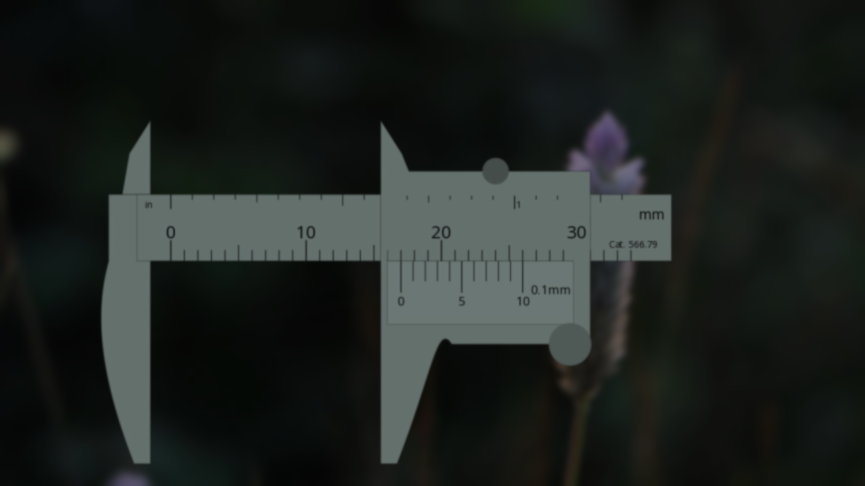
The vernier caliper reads 17.0 mm
